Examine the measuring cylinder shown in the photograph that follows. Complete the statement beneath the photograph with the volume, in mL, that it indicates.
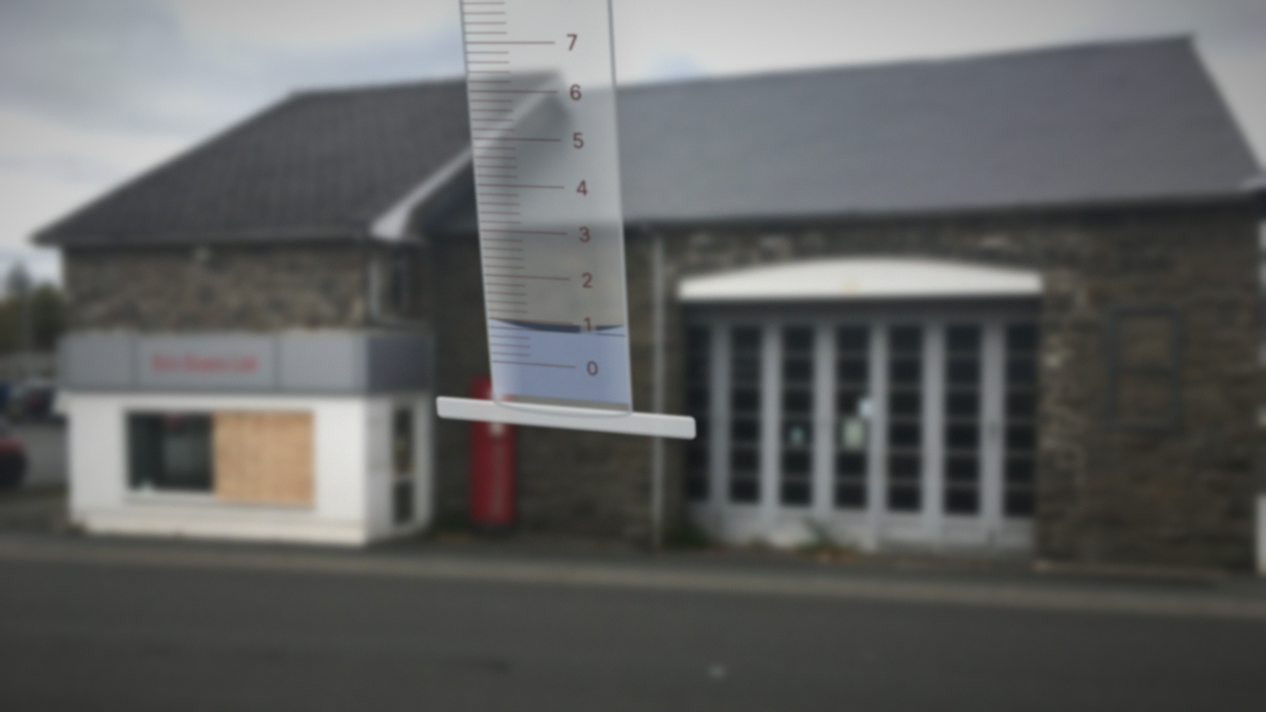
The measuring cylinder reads 0.8 mL
